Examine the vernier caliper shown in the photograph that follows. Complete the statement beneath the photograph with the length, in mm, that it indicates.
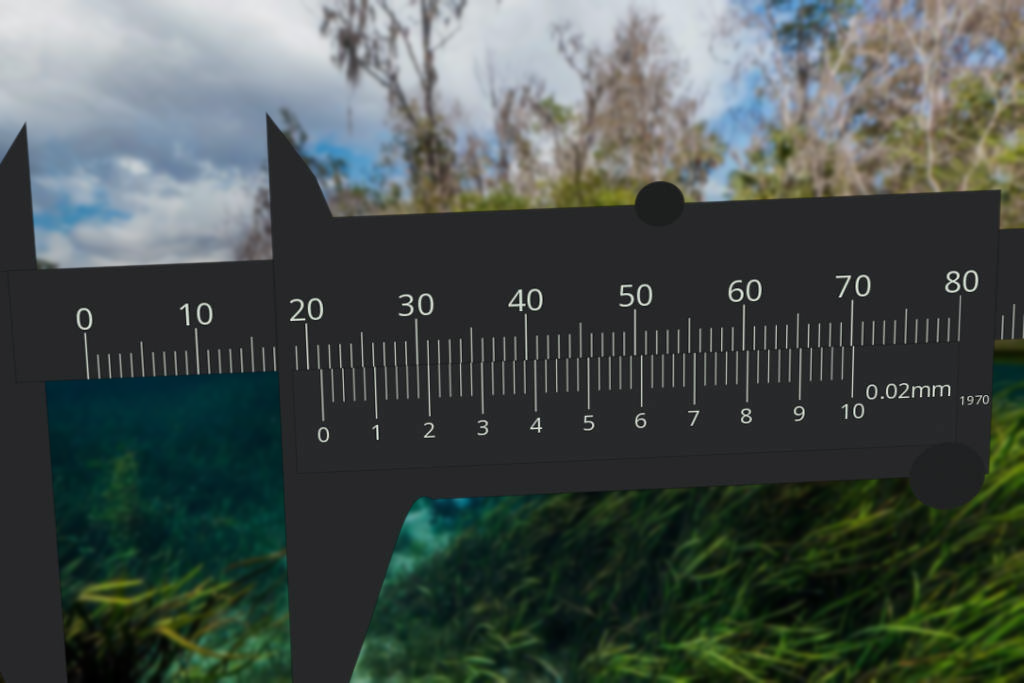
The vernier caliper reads 21.2 mm
